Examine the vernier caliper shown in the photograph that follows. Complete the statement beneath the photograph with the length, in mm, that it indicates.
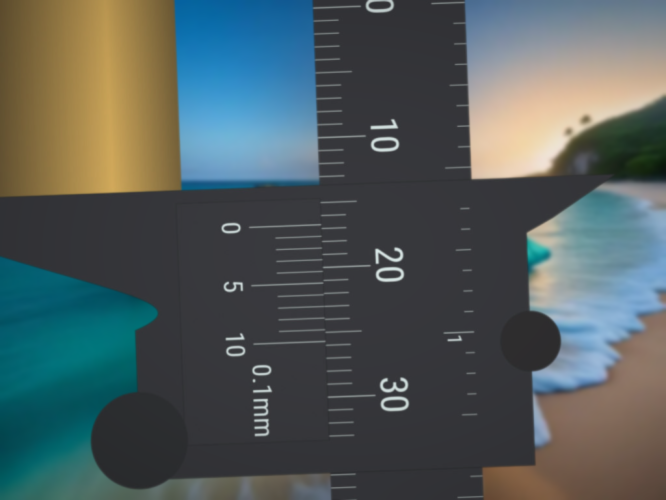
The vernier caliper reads 16.7 mm
